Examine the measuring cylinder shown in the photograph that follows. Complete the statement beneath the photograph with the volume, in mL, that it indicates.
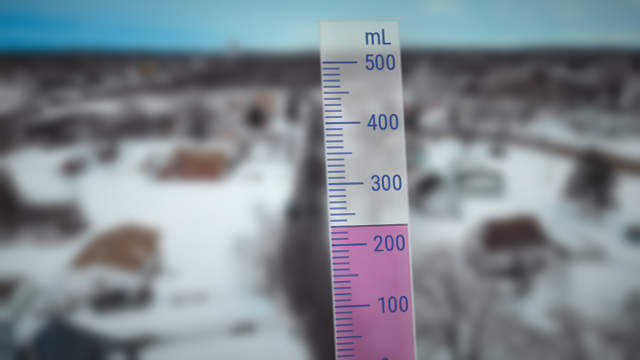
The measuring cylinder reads 230 mL
